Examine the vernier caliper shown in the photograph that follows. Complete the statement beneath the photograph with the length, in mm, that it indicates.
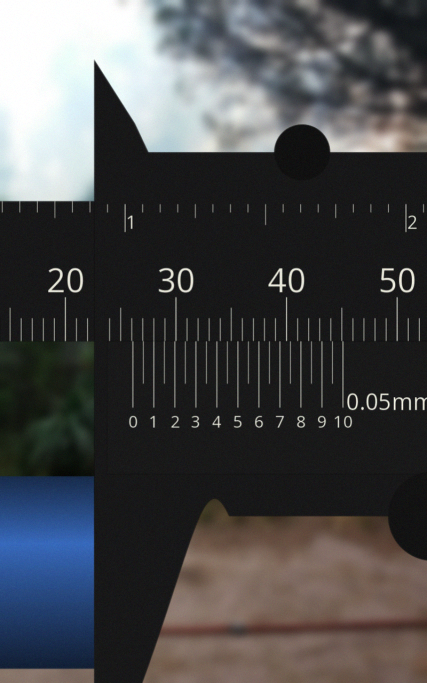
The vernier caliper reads 26.1 mm
